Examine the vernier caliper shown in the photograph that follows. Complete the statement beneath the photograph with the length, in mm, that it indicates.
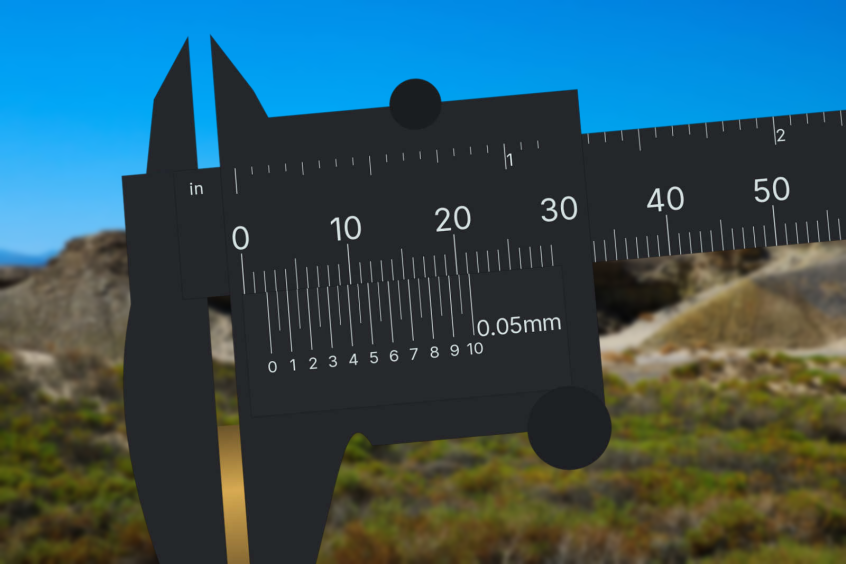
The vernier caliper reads 2.1 mm
